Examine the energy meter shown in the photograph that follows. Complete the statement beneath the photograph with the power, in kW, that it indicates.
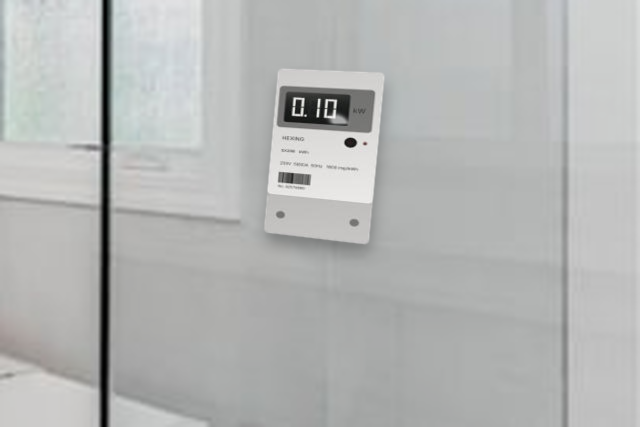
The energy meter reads 0.10 kW
